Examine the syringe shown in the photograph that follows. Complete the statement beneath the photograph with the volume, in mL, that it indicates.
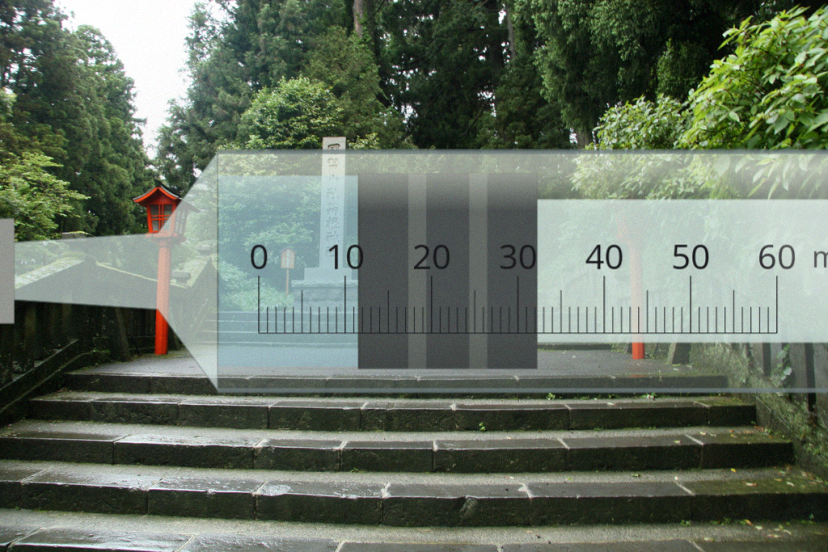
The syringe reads 11.5 mL
